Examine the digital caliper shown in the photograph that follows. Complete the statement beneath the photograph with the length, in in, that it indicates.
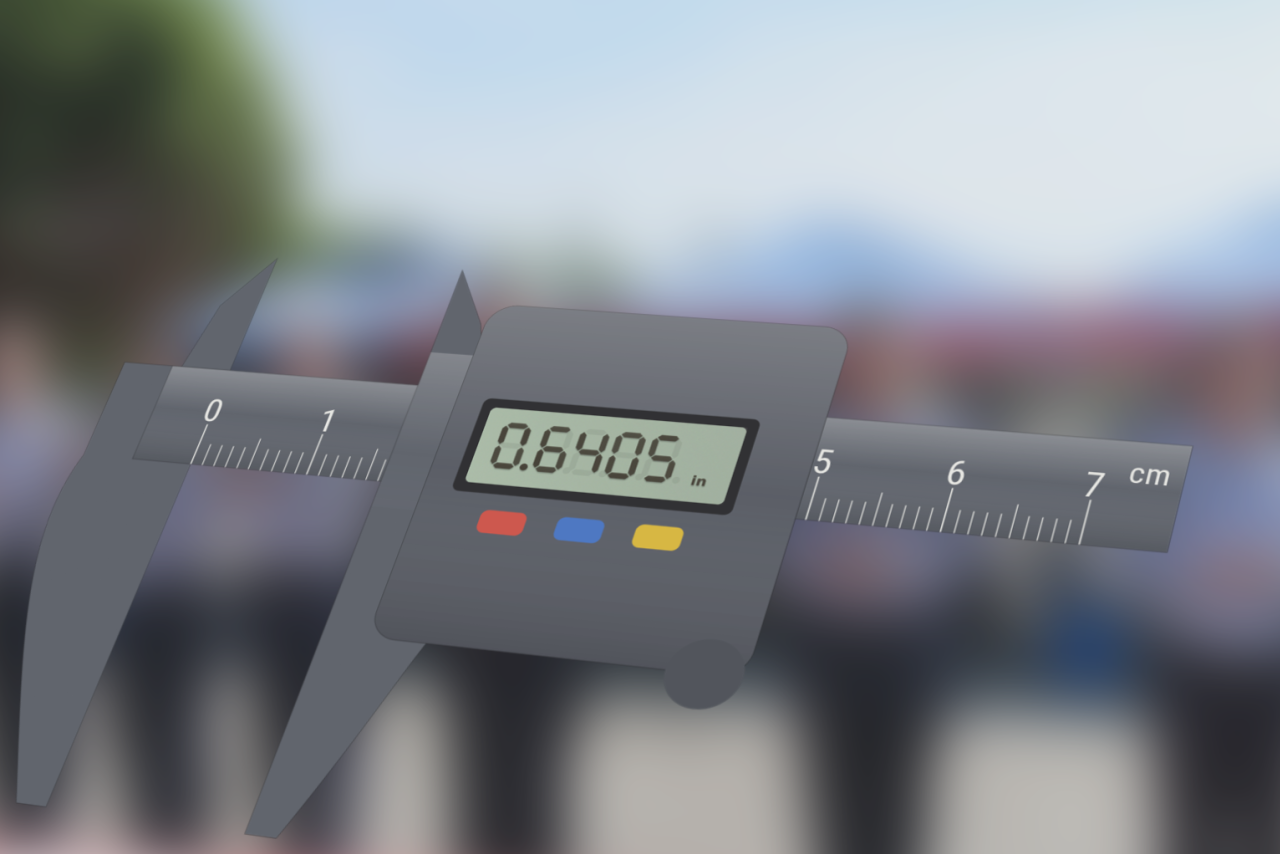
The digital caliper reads 0.6405 in
